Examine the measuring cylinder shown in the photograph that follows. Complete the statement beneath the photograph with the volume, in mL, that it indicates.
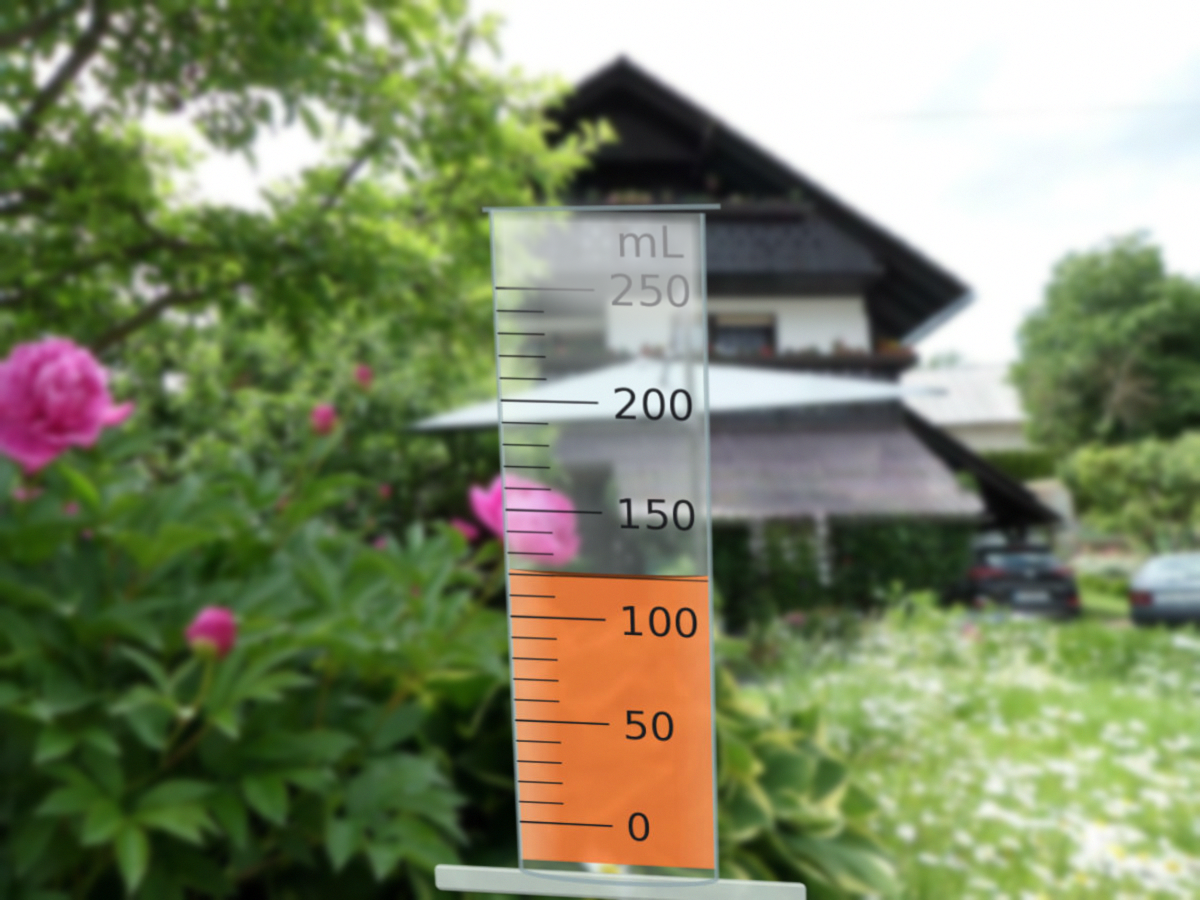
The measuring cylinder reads 120 mL
